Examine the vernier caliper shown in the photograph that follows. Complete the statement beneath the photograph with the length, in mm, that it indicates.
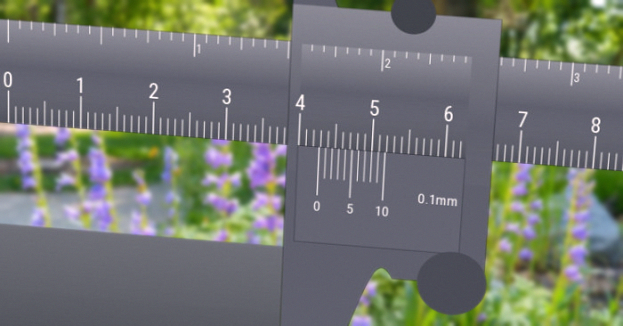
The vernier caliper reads 42.8 mm
